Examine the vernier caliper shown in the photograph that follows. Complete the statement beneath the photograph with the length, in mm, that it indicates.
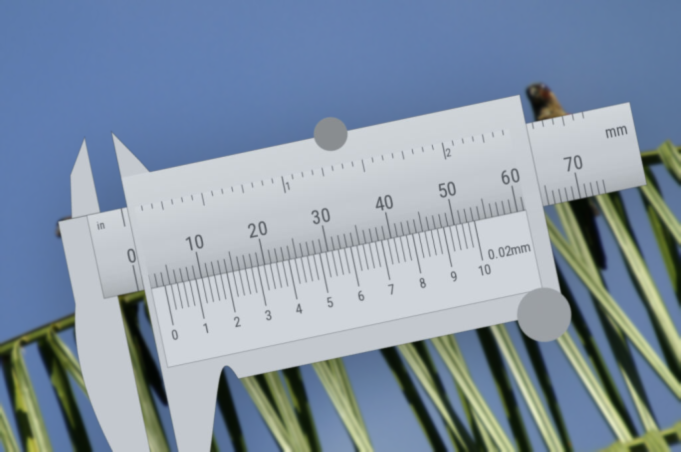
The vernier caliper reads 4.2 mm
